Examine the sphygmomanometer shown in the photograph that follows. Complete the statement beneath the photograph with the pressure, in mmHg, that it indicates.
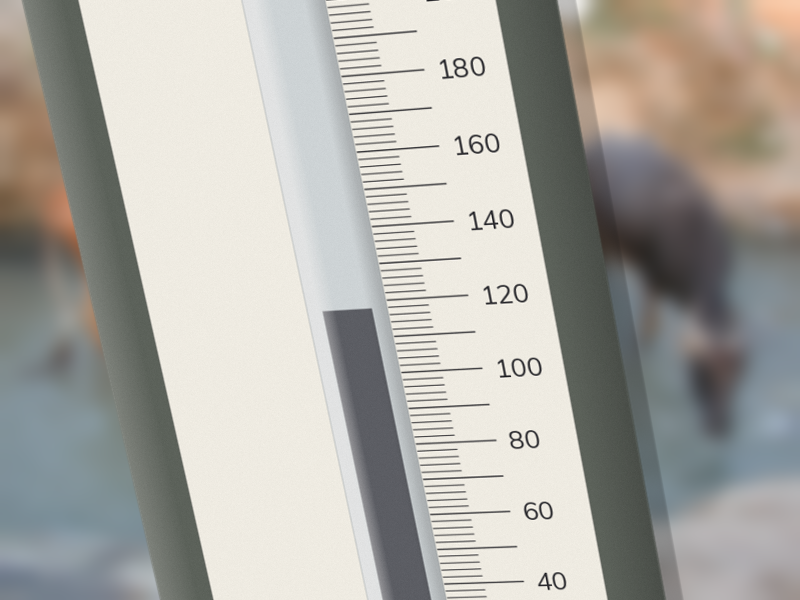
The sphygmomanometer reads 118 mmHg
